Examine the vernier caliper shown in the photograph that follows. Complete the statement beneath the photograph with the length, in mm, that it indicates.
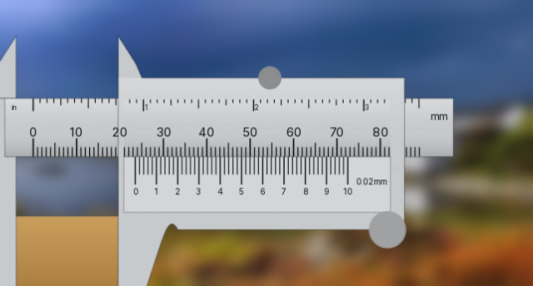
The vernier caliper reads 23.5 mm
